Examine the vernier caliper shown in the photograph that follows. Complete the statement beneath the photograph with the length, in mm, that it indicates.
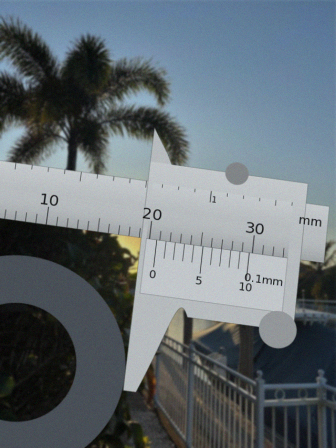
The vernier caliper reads 20.7 mm
